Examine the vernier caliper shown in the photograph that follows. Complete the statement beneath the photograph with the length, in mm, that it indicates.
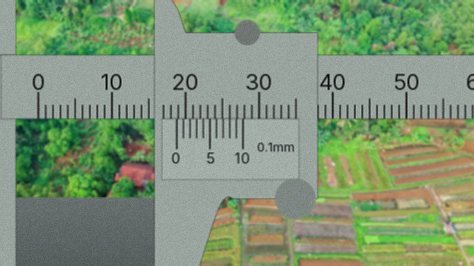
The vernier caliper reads 18.8 mm
